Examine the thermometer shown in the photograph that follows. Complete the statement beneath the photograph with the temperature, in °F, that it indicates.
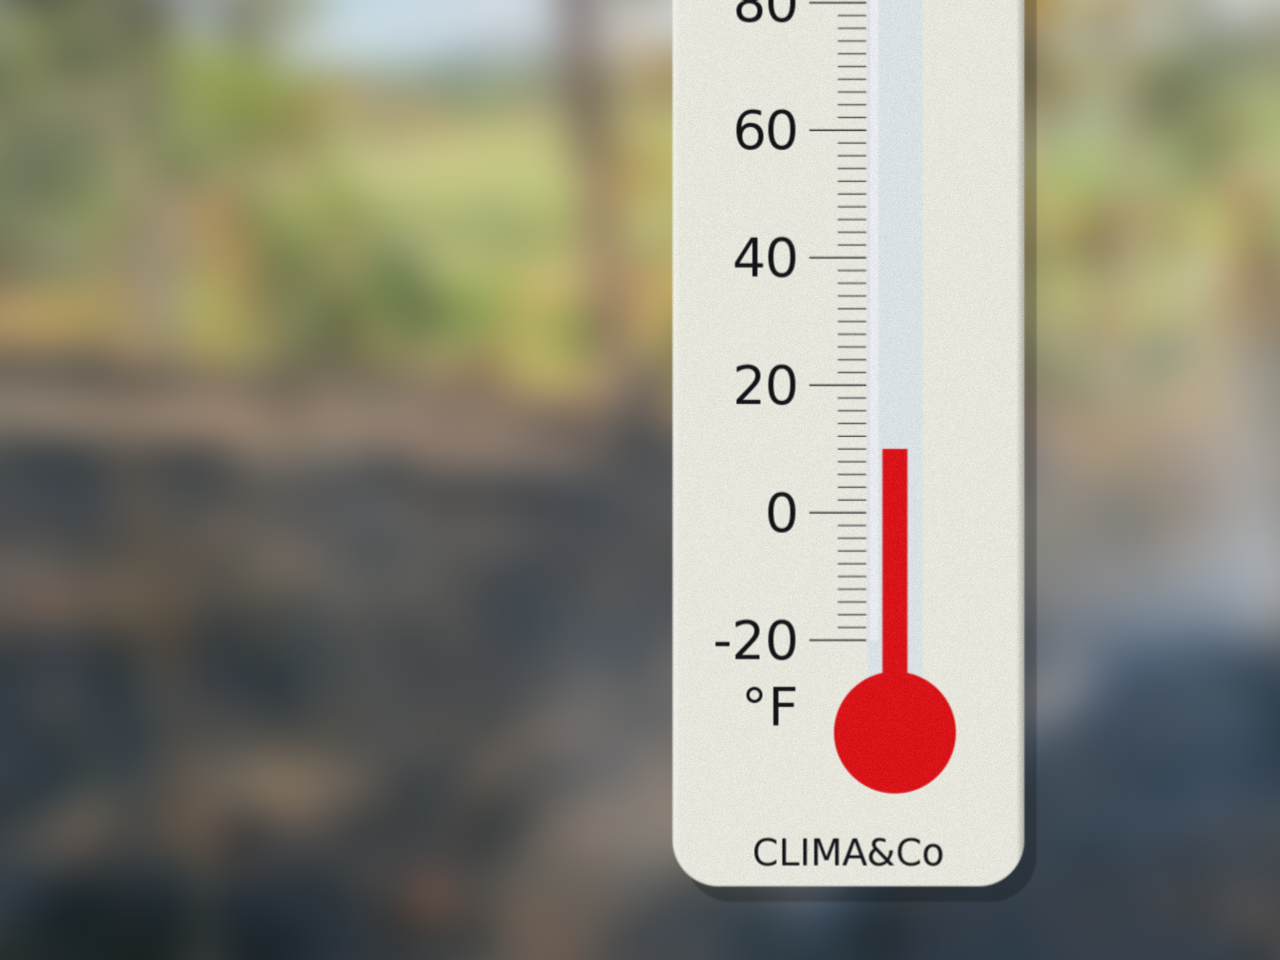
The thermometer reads 10 °F
